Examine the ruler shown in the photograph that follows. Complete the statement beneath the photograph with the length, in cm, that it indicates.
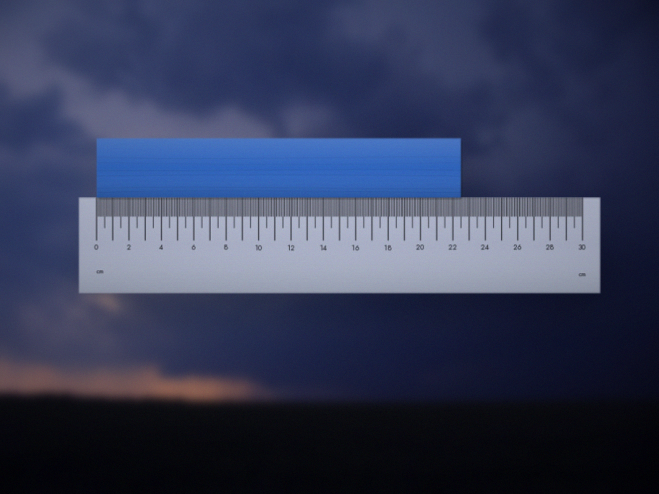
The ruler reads 22.5 cm
